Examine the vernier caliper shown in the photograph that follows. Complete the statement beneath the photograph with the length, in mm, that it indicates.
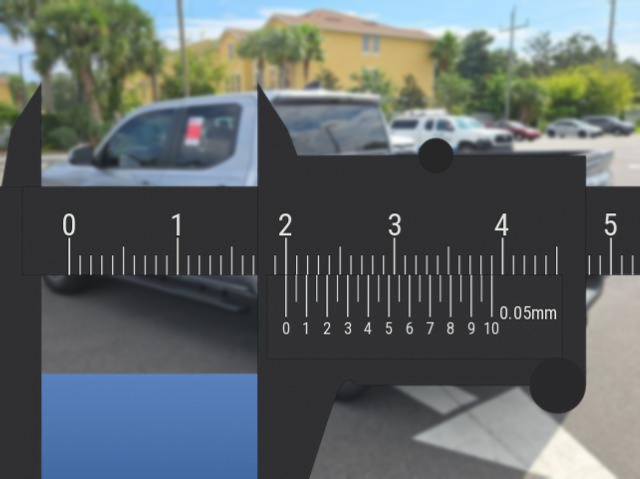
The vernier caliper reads 20.0 mm
